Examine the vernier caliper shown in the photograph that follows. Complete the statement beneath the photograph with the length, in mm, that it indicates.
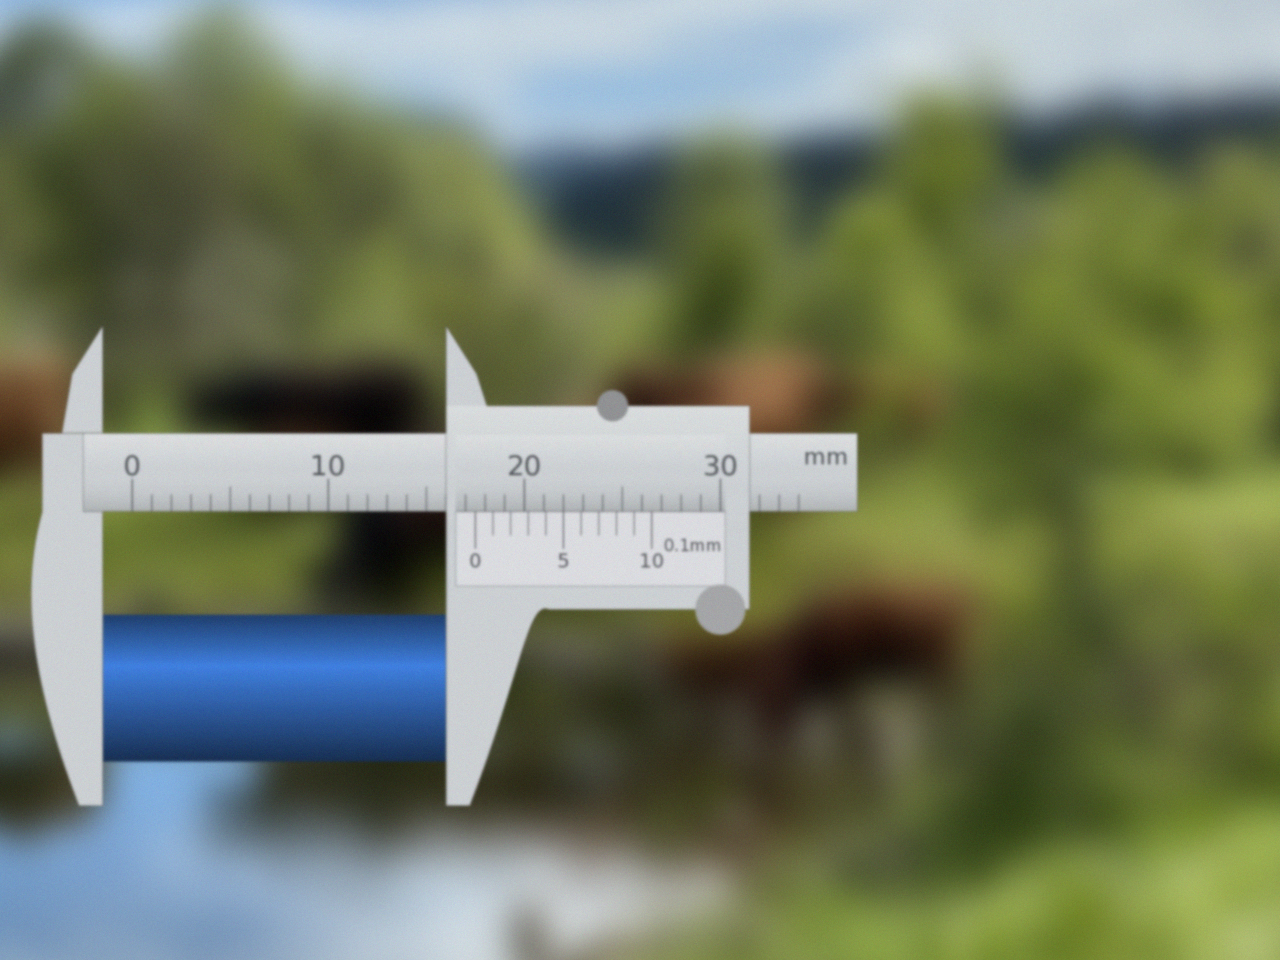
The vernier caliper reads 17.5 mm
